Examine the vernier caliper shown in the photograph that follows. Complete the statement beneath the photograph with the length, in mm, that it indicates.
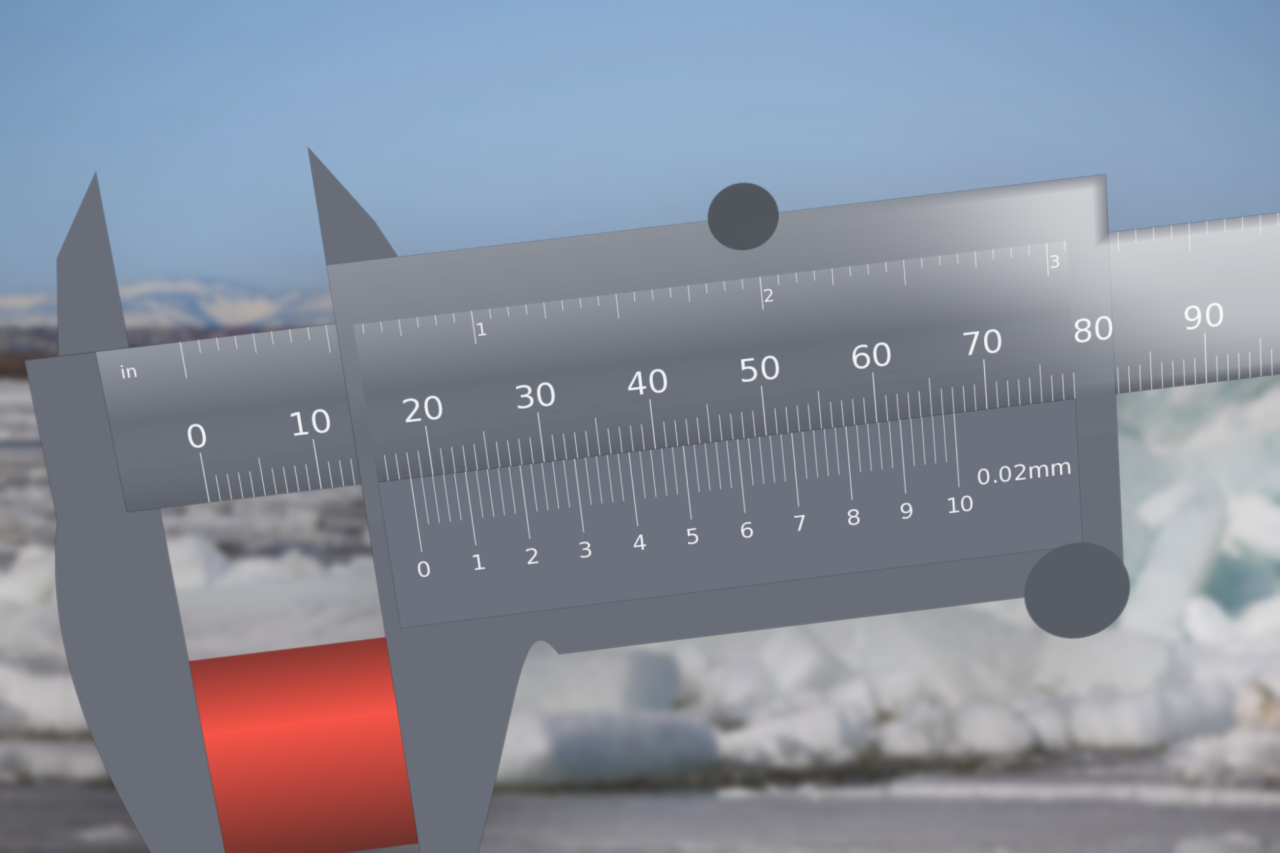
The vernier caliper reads 18.0 mm
